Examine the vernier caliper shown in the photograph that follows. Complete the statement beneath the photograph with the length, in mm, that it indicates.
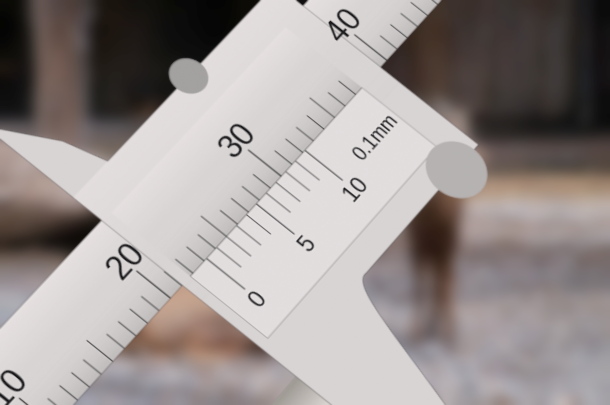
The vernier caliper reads 23.2 mm
